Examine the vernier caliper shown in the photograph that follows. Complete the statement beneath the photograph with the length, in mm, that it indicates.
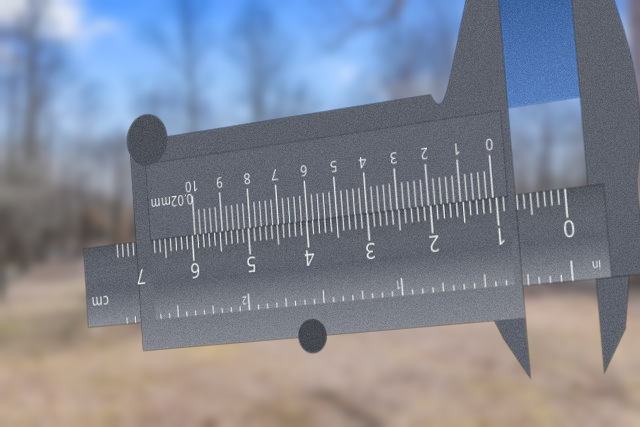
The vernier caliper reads 10.5 mm
